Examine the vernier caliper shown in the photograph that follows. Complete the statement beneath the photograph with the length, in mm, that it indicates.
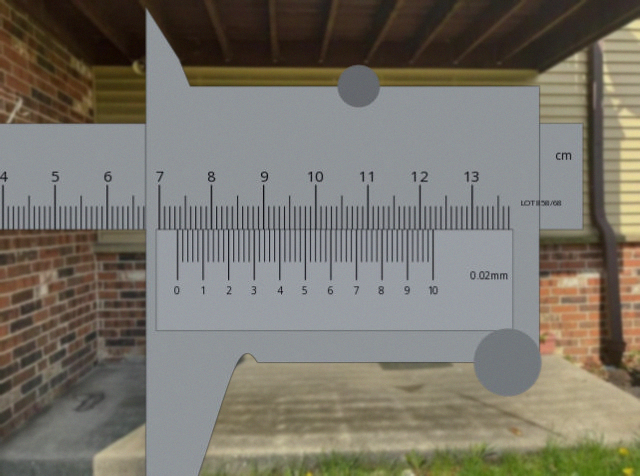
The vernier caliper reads 73.5 mm
